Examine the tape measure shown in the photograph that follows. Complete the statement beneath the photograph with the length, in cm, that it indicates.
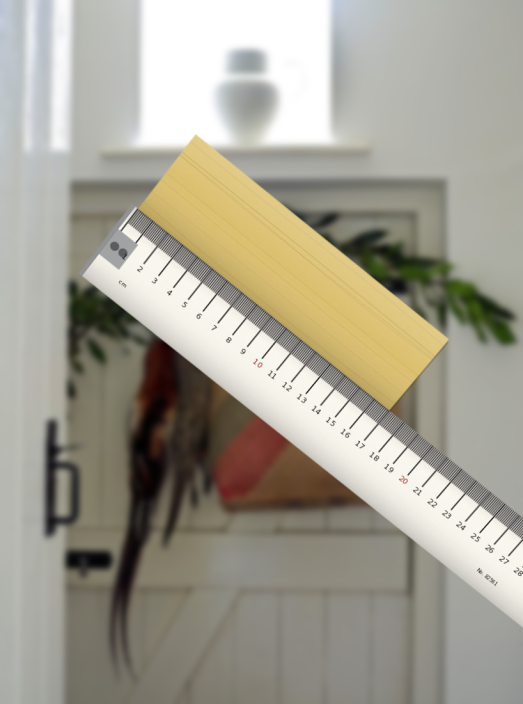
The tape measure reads 17 cm
